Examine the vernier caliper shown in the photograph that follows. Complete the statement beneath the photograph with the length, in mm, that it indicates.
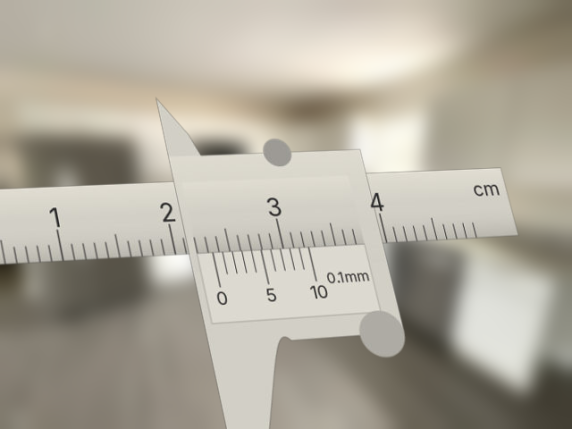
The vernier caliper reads 23.4 mm
